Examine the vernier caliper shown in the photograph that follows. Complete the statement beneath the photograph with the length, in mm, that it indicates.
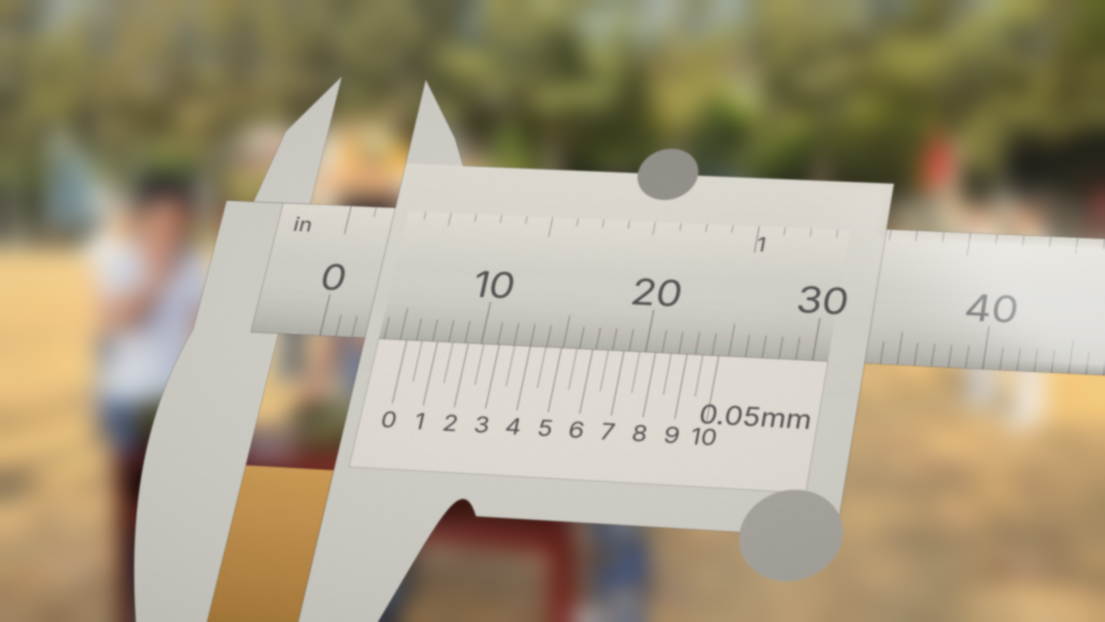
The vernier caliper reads 5.4 mm
